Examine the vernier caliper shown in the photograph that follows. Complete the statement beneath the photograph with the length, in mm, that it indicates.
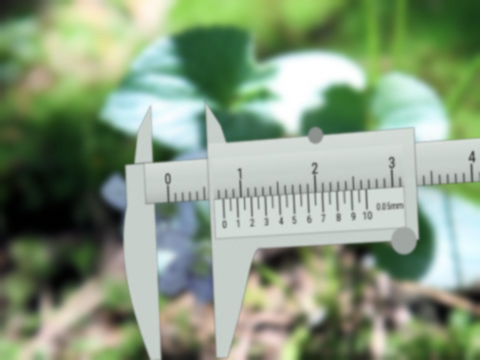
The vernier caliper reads 7.6 mm
